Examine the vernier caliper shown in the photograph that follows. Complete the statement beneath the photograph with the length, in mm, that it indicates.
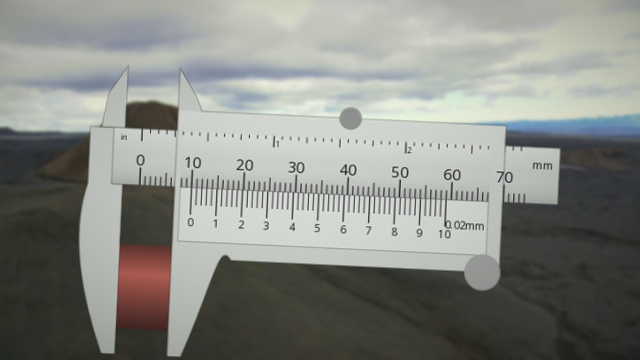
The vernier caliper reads 10.0 mm
